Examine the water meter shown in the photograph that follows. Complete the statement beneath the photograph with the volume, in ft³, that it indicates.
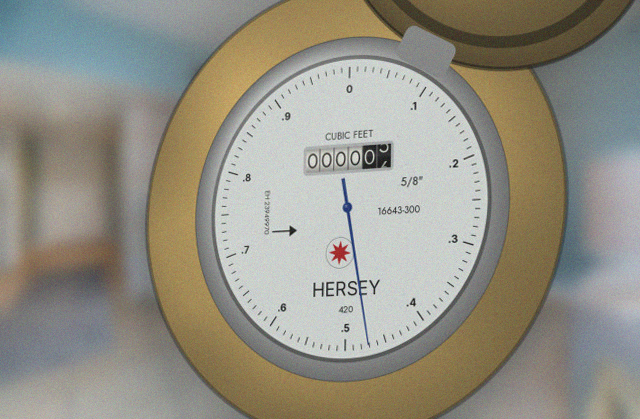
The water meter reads 5.47 ft³
